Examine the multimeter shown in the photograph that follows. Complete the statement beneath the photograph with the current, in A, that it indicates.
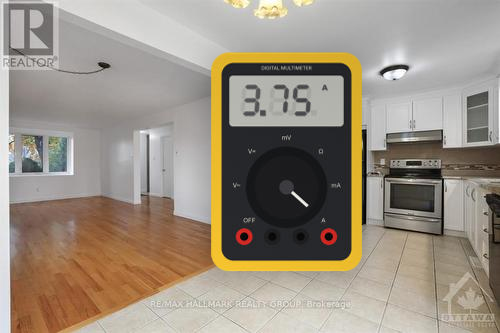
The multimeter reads 3.75 A
